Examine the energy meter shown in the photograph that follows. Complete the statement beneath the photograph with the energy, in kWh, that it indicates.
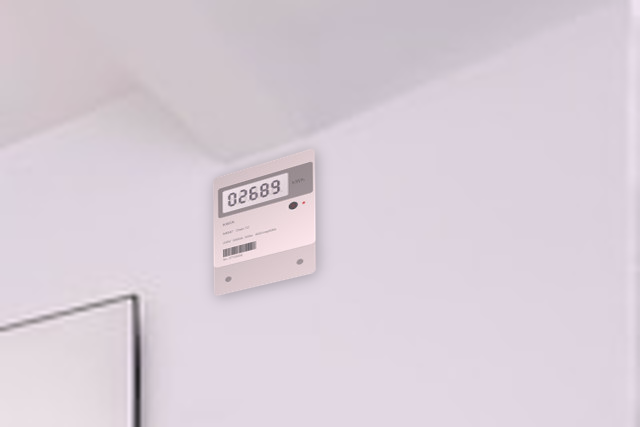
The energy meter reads 2689 kWh
